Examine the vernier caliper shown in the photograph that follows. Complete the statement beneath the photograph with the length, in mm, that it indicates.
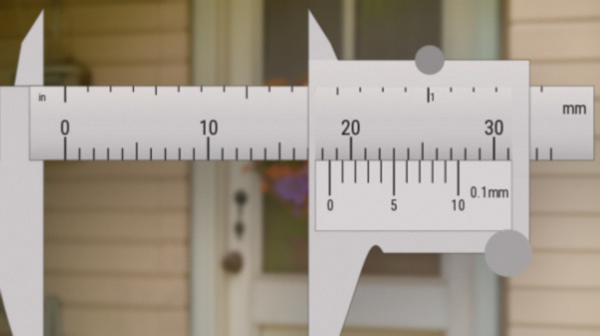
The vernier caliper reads 18.5 mm
